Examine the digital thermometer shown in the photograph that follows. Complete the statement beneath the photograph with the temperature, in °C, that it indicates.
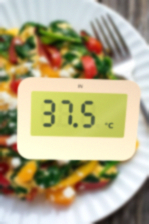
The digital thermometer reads 37.5 °C
